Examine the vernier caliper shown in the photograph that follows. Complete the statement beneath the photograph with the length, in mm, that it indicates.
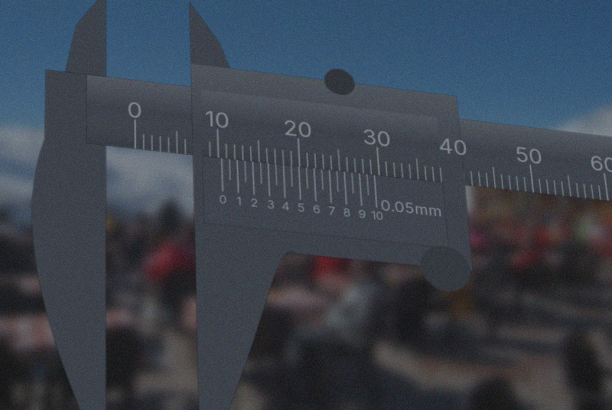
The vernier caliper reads 10.4 mm
